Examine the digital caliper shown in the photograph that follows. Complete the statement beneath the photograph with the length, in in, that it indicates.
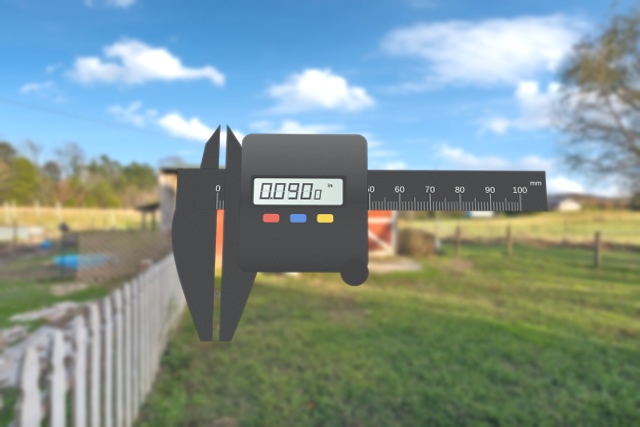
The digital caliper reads 0.0900 in
